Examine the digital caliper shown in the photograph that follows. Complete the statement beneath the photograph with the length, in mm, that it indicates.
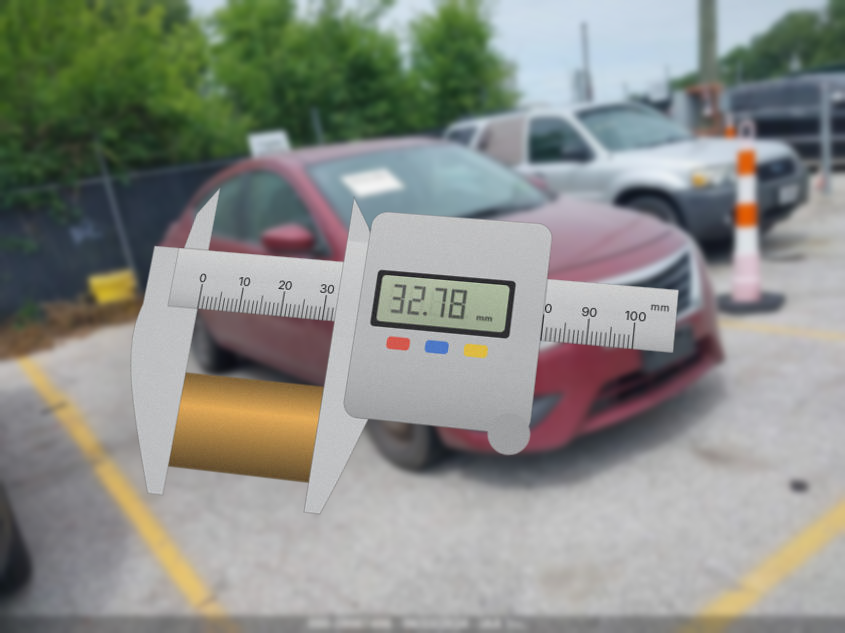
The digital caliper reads 32.78 mm
